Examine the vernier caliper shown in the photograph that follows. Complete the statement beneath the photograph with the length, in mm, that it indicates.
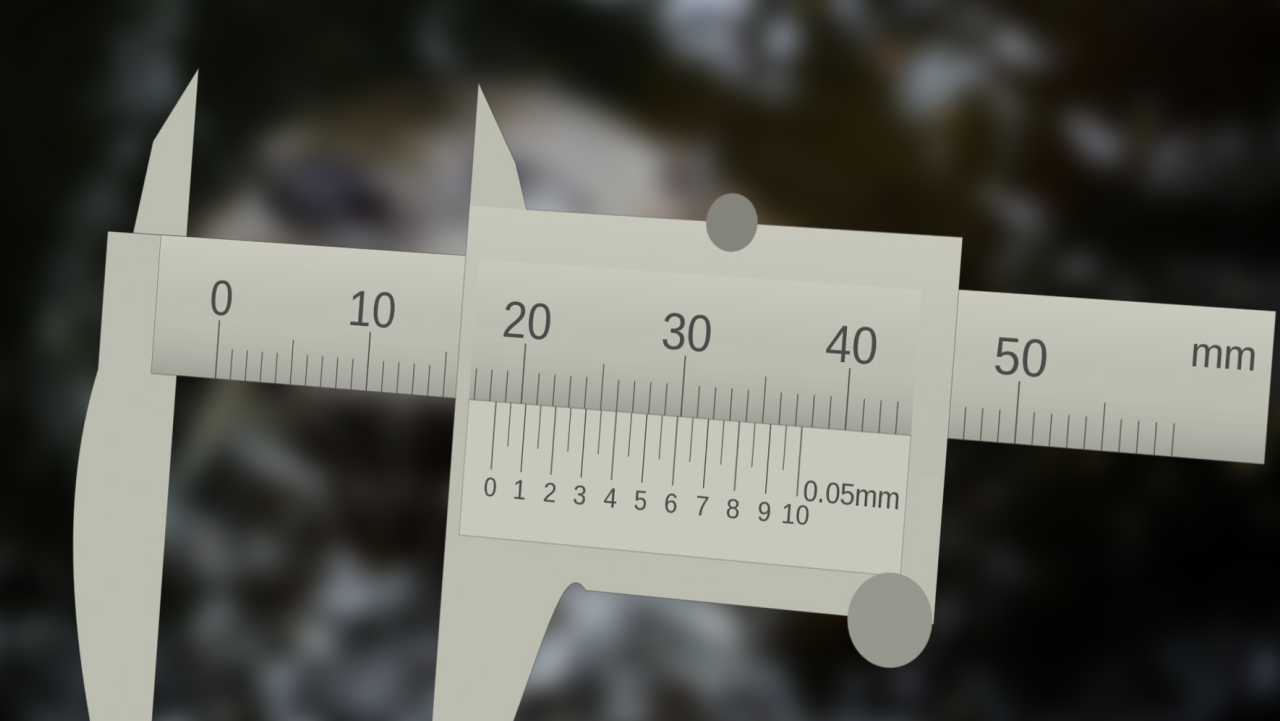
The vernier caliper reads 18.4 mm
